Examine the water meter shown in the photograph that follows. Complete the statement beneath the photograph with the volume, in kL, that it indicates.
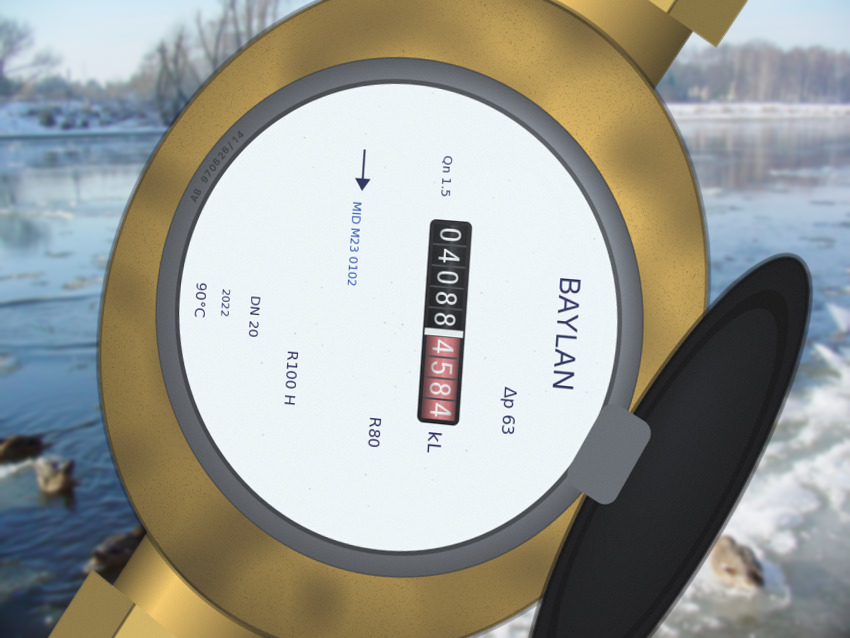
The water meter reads 4088.4584 kL
